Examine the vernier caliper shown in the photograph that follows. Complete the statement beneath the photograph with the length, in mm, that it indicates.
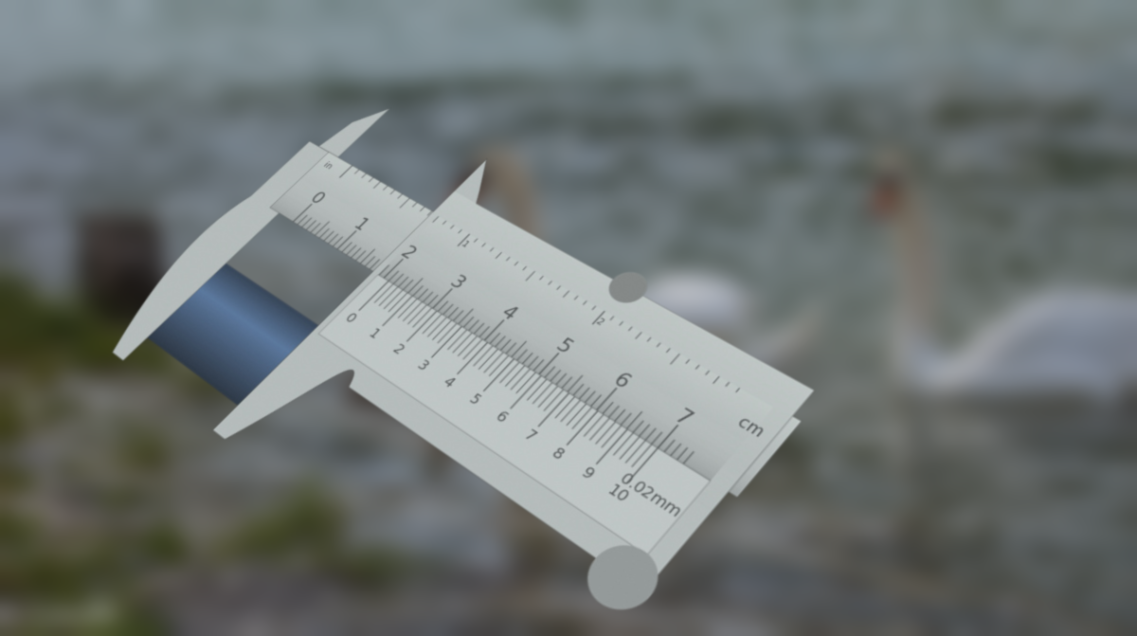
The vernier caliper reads 21.0 mm
